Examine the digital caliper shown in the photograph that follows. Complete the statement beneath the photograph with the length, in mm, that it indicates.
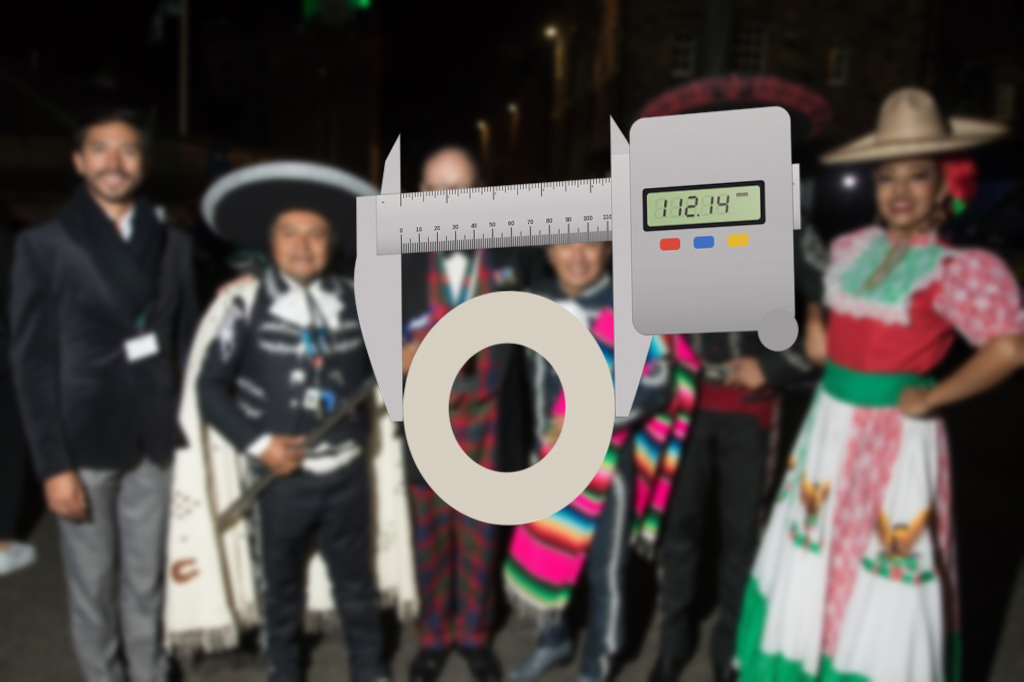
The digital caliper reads 112.14 mm
